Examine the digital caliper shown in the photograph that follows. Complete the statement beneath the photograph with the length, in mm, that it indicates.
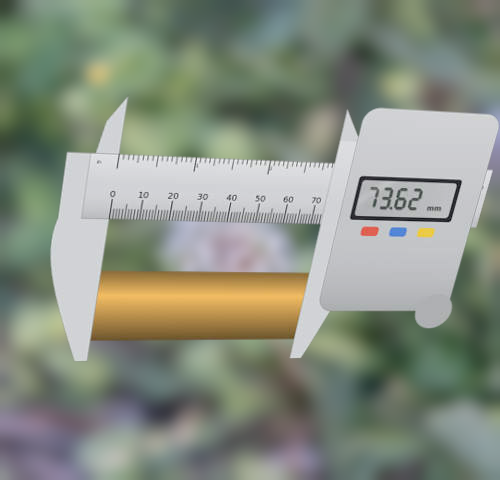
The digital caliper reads 73.62 mm
